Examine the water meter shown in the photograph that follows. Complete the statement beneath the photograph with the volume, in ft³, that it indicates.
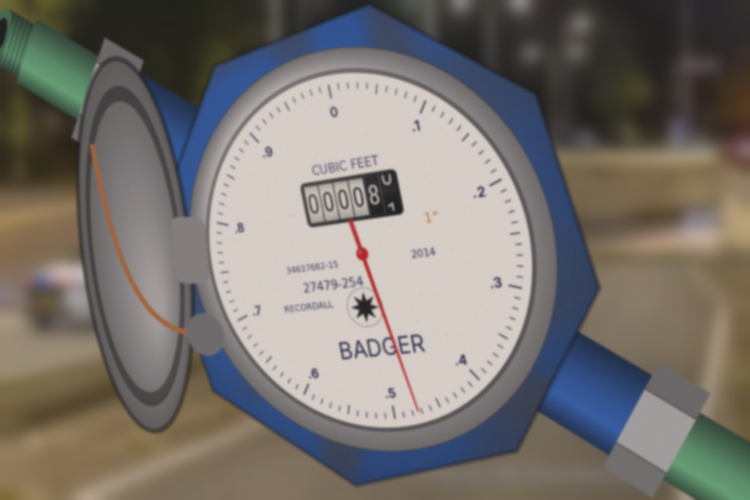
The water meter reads 80.47 ft³
